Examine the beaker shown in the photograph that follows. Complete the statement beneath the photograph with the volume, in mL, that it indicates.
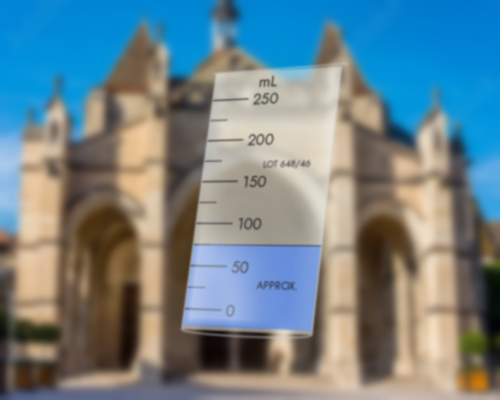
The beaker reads 75 mL
